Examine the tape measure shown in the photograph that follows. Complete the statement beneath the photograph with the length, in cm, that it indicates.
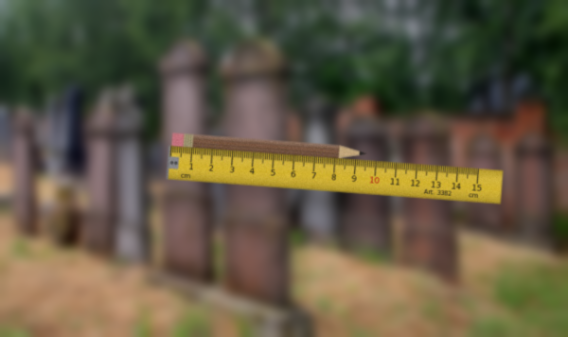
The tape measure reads 9.5 cm
